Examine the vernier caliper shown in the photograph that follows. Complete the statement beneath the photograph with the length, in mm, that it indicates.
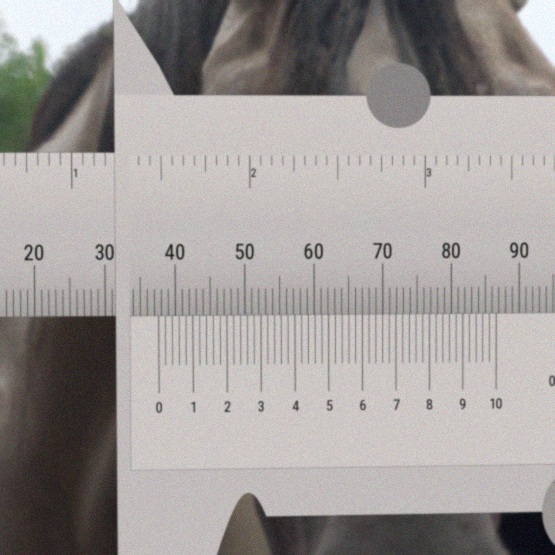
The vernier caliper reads 37.6 mm
